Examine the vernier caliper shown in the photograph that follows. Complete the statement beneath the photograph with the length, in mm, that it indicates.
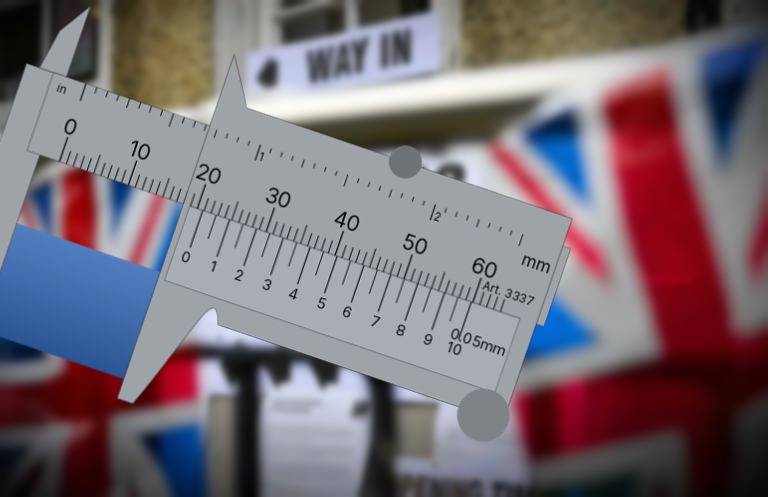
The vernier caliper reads 20.8 mm
